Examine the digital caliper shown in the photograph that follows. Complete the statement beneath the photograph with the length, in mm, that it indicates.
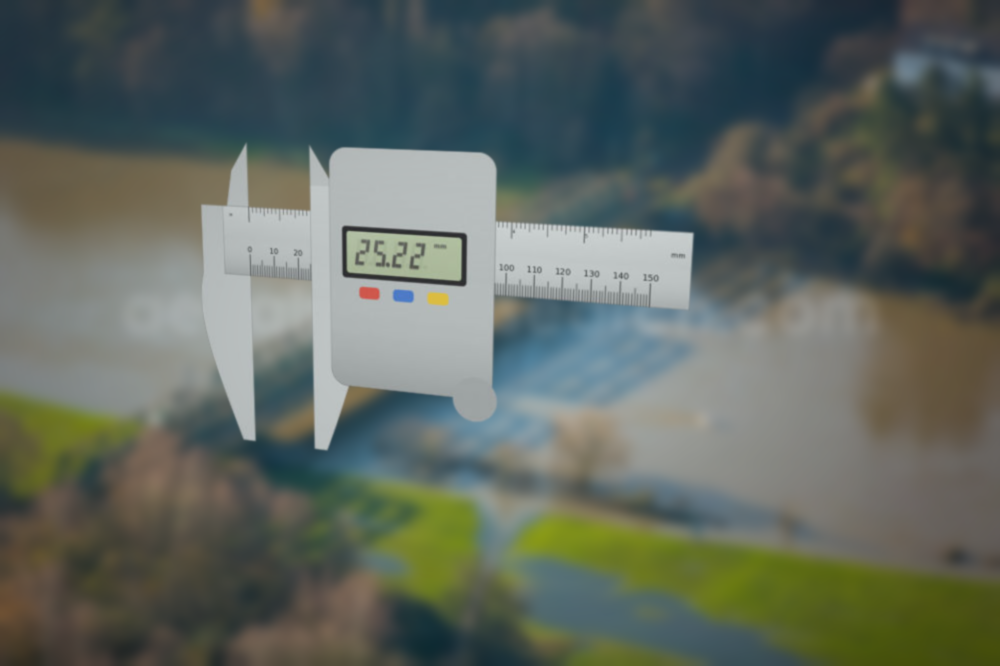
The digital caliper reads 25.22 mm
